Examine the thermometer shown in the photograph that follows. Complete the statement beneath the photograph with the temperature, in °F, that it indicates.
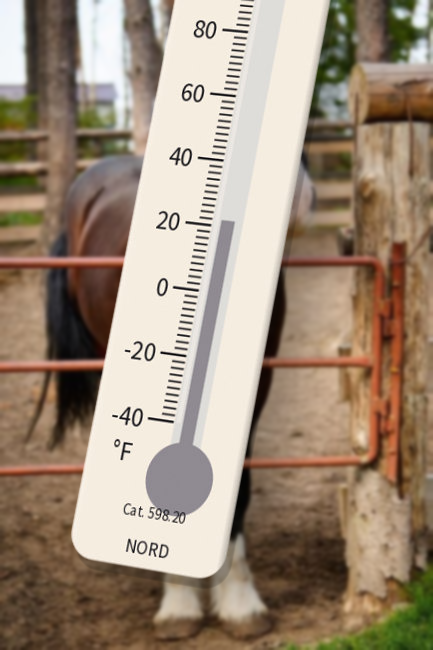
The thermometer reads 22 °F
